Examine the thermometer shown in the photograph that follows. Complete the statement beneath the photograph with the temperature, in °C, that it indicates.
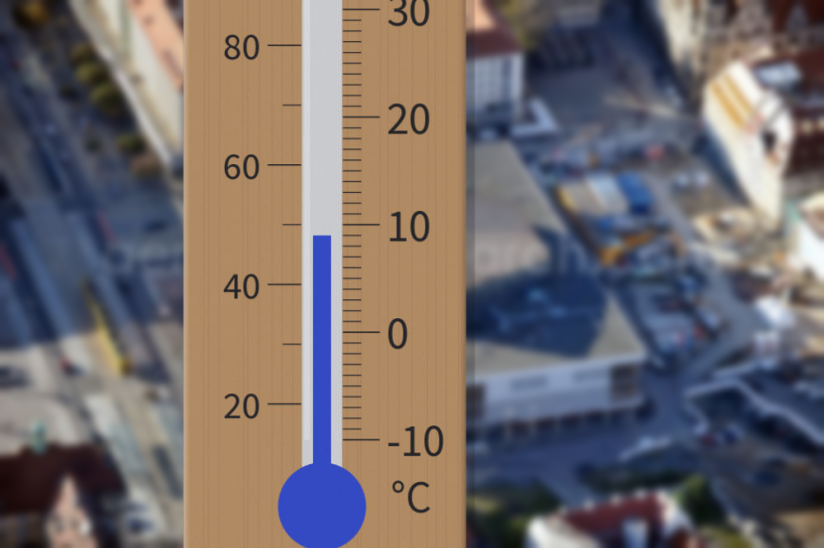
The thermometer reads 9 °C
